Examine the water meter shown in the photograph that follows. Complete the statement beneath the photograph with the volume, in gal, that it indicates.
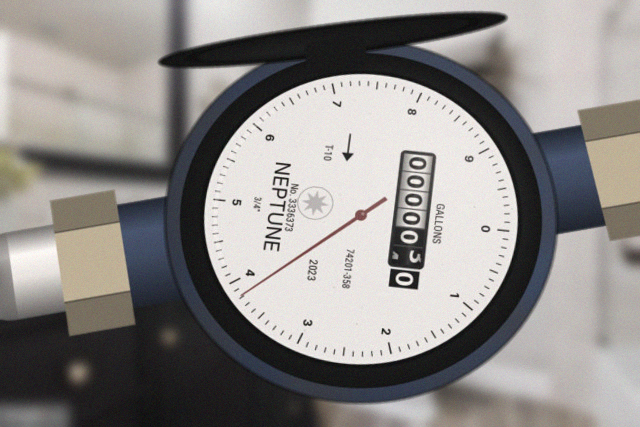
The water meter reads 33.8 gal
